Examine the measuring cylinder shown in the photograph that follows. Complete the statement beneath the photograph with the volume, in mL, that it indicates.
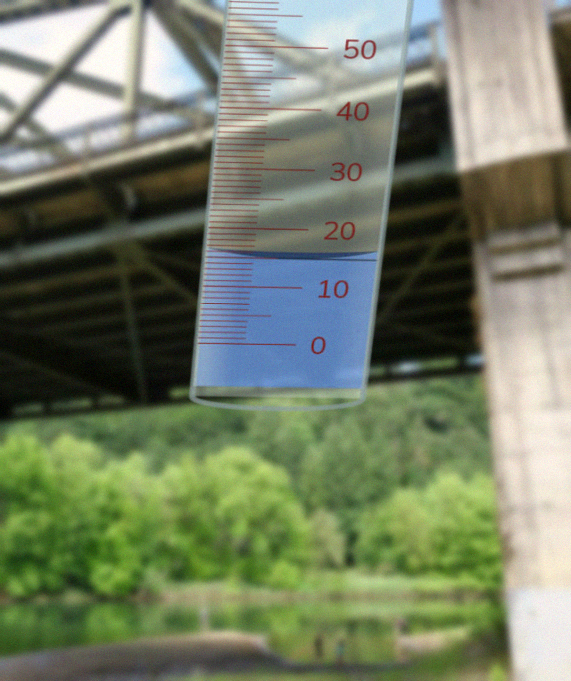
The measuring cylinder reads 15 mL
